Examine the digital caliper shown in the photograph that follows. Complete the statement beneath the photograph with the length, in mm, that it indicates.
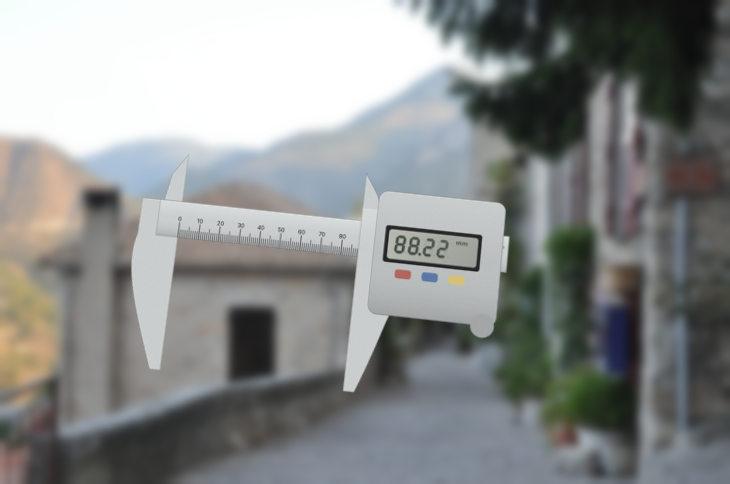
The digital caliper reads 88.22 mm
